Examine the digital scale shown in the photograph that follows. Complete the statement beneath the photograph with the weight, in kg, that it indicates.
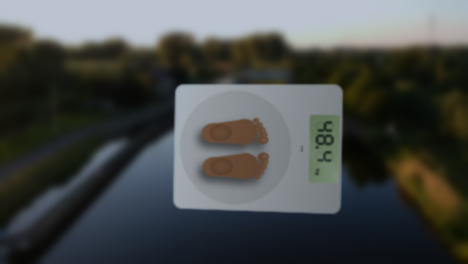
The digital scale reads 48.4 kg
